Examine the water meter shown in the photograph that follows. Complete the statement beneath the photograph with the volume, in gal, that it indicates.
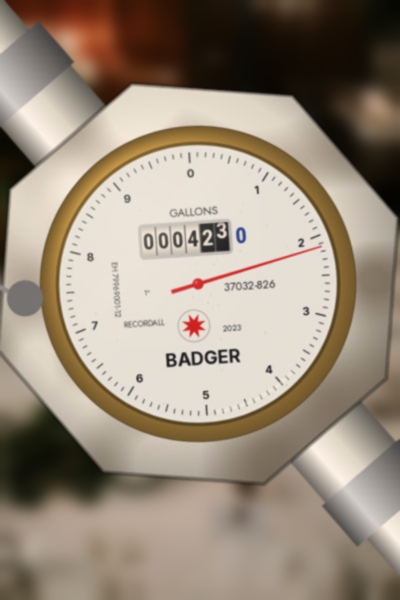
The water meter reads 4232.1 gal
